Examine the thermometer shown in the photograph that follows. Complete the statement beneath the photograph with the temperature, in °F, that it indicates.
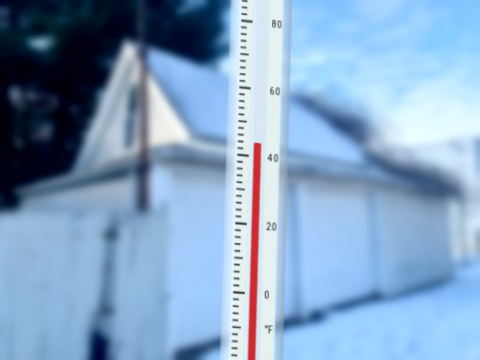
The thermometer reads 44 °F
